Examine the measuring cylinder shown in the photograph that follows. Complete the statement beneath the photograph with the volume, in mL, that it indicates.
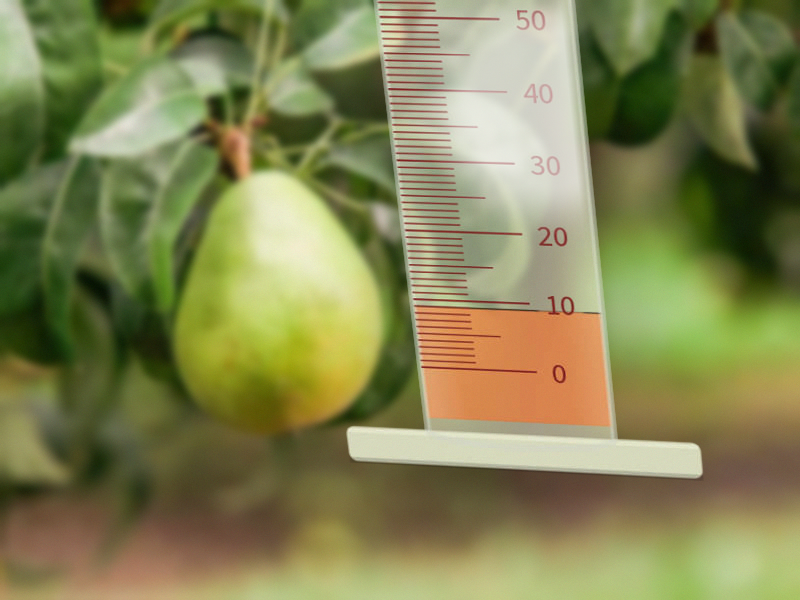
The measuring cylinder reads 9 mL
